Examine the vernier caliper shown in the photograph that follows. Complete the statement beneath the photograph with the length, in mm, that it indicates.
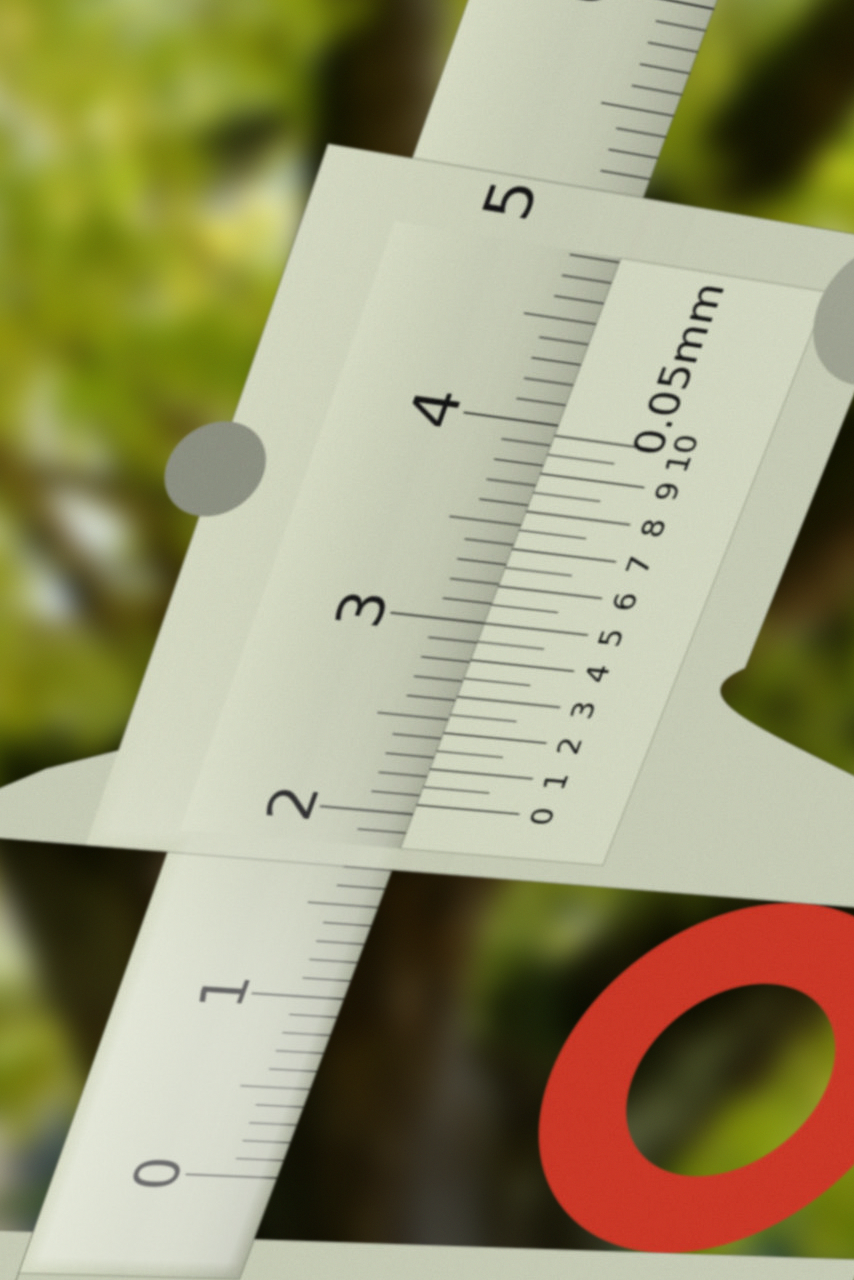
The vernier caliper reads 20.5 mm
